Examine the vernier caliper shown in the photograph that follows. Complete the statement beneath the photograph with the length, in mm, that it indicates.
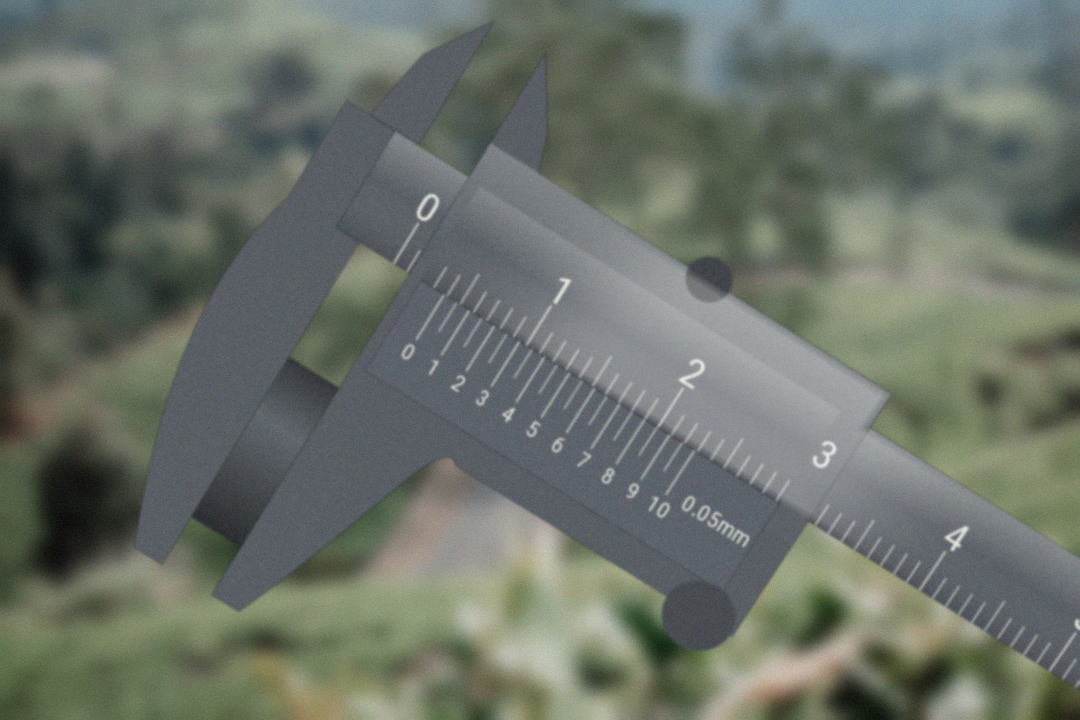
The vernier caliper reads 3.8 mm
